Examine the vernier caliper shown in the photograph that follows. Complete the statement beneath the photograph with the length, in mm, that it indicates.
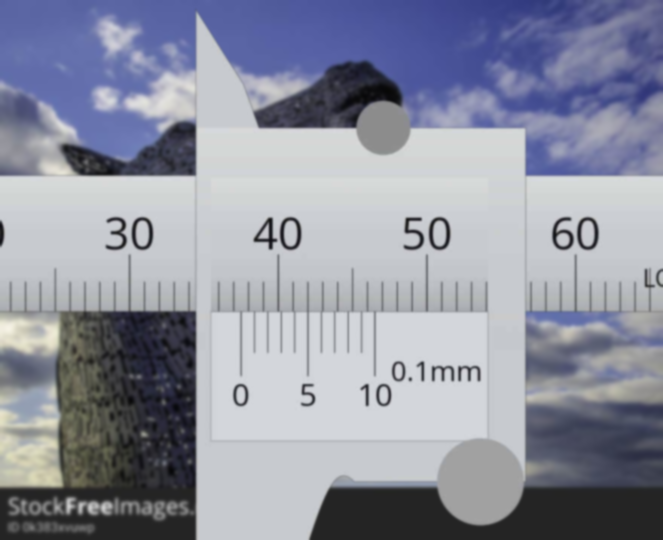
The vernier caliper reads 37.5 mm
